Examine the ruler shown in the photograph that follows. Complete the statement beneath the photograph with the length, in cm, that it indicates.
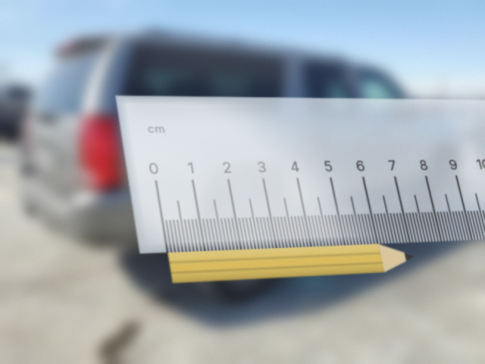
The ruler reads 7 cm
